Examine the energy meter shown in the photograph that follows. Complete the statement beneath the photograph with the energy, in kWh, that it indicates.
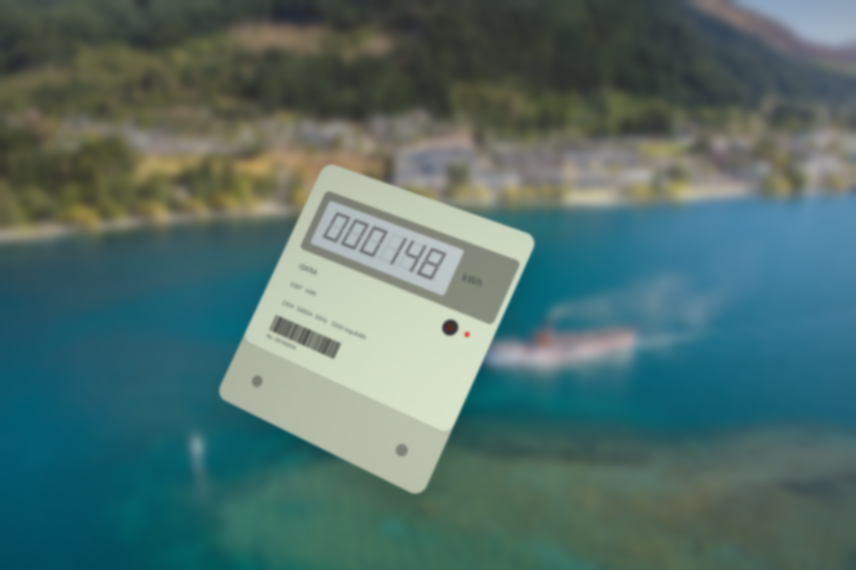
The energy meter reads 148 kWh
